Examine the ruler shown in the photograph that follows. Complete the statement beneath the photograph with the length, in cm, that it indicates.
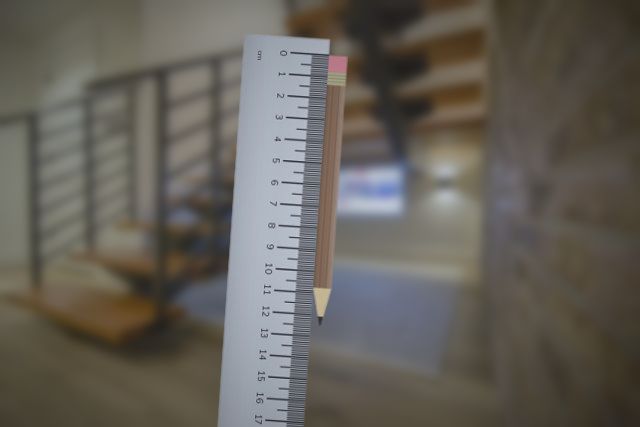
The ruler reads 12.5 cm
